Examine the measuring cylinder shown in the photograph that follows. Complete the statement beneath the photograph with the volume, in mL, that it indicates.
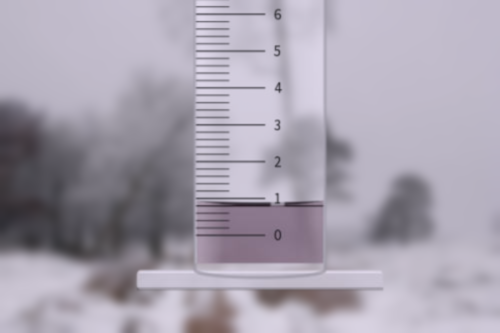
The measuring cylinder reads 0.8 mL
